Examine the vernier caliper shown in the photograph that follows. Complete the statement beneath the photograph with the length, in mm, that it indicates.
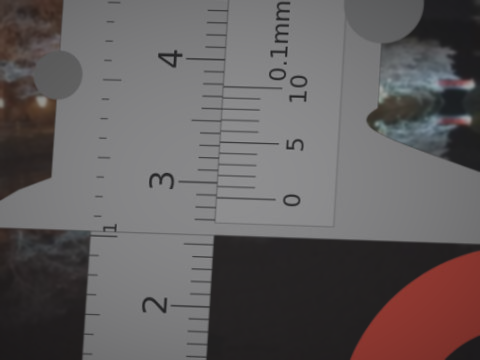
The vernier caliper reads 28.8 mm
